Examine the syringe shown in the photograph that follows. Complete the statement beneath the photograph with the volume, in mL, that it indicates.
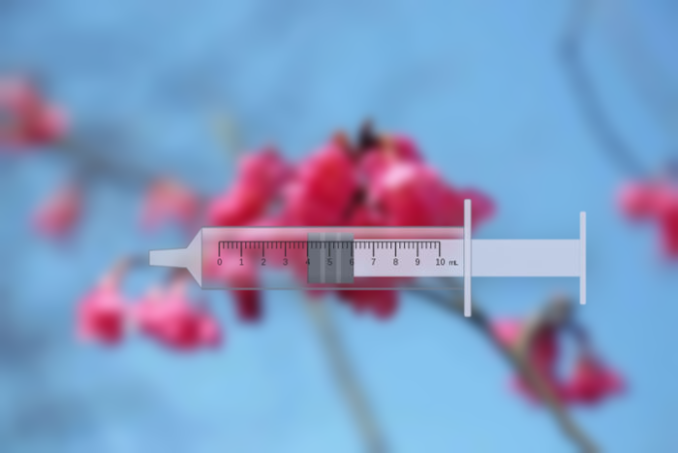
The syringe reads 4 mL
